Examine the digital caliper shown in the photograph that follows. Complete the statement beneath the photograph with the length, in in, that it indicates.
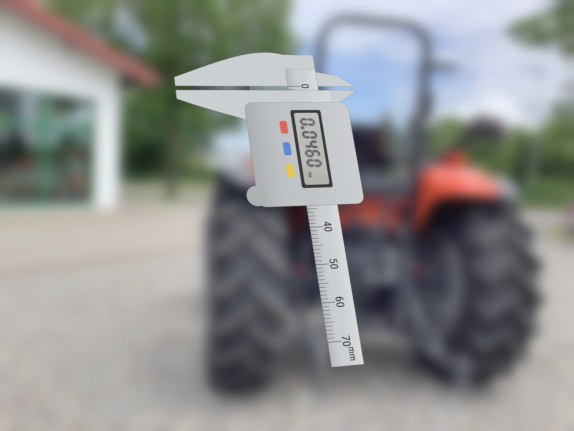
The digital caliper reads 0.0460 in
